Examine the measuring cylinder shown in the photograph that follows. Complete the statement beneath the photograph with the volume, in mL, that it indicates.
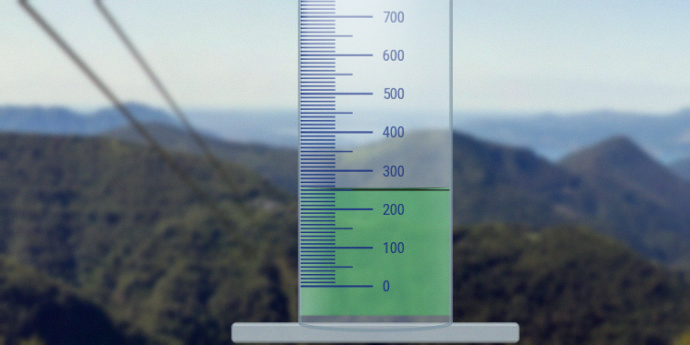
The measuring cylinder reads 250 mL
